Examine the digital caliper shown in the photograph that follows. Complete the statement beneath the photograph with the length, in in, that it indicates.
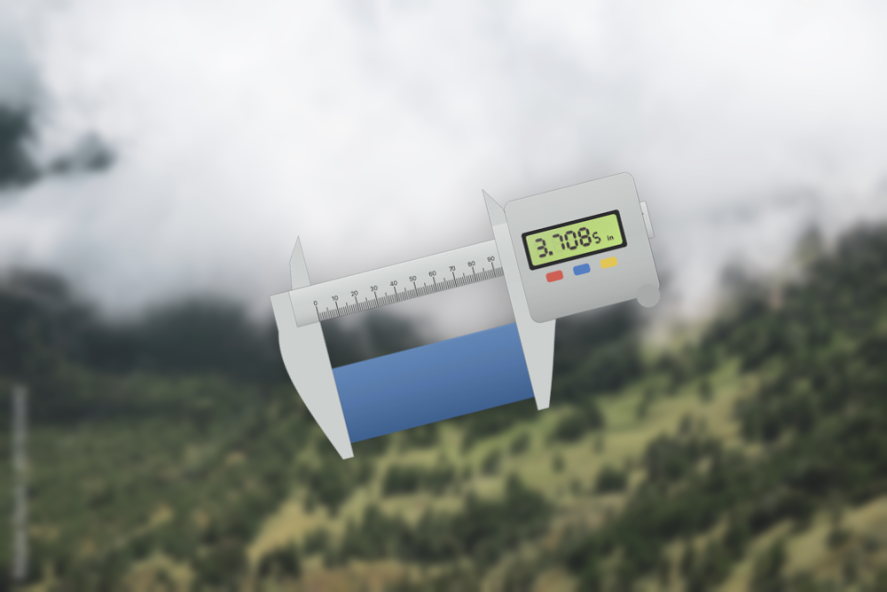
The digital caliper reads 3.7085 in
